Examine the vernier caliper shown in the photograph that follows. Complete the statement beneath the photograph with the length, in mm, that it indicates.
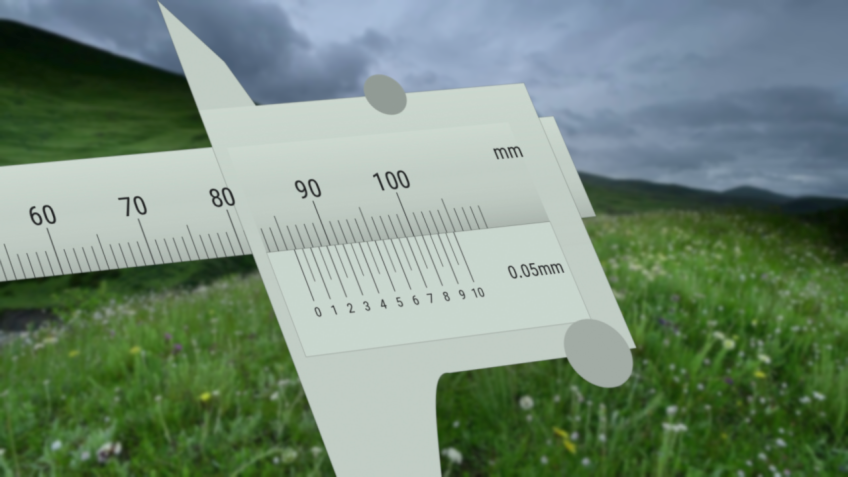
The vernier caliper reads 85.8 mm
